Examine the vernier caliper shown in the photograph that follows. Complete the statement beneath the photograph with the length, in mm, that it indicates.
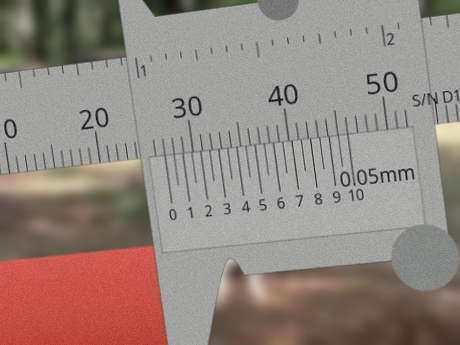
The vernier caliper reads 27.0 mm
